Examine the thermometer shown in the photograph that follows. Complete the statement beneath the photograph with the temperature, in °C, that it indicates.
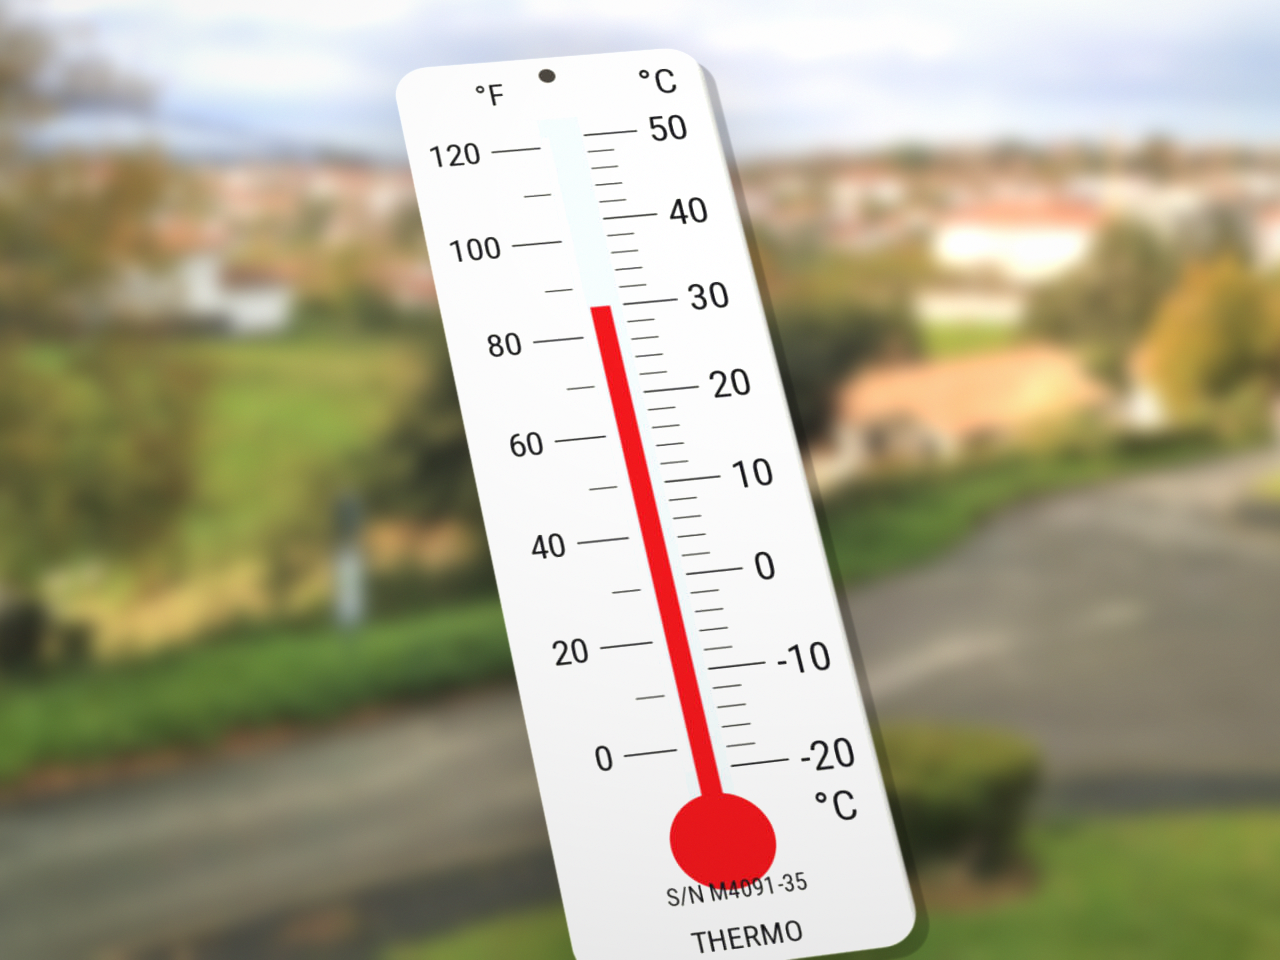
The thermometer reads 30 °C
